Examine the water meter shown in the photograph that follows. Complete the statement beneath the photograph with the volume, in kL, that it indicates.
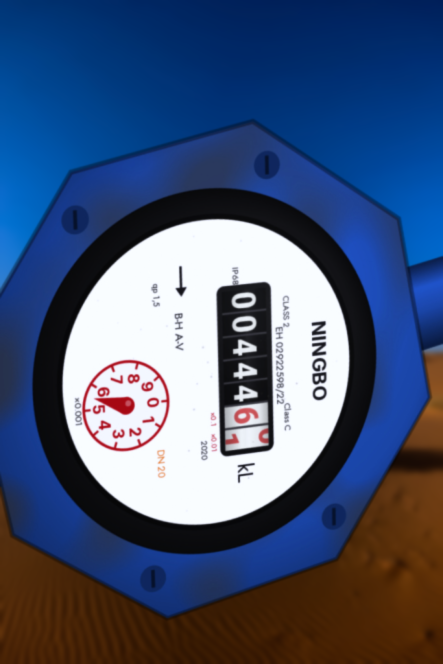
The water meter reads 444.605 kL
